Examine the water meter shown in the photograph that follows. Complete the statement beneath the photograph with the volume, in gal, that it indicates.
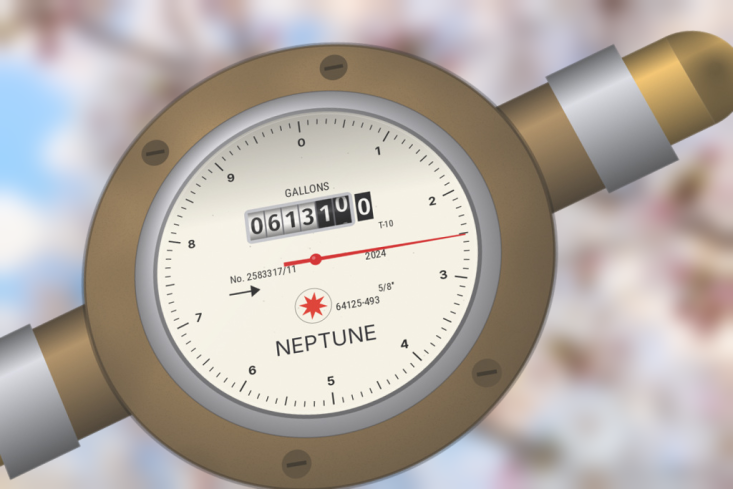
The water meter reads 613102.5 gal
